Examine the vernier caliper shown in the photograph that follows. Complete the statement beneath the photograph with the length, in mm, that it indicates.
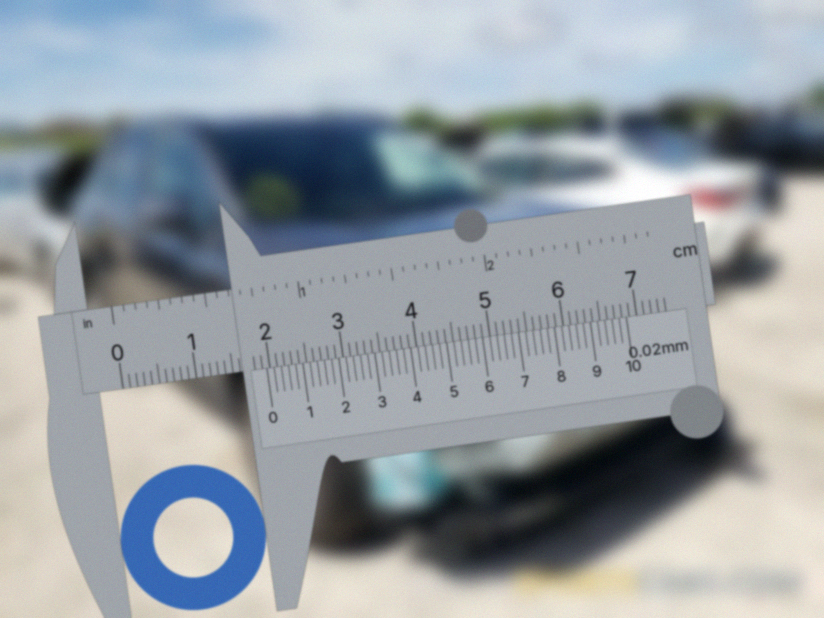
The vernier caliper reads 19.6 mm
